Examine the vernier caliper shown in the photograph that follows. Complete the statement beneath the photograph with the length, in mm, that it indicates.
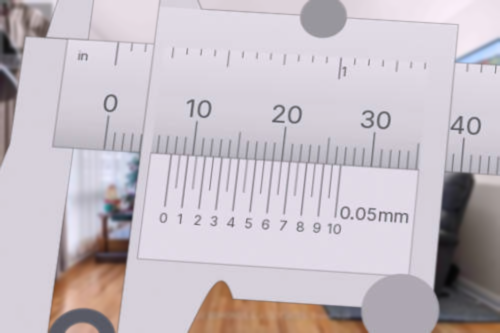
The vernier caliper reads 7.6 mm
